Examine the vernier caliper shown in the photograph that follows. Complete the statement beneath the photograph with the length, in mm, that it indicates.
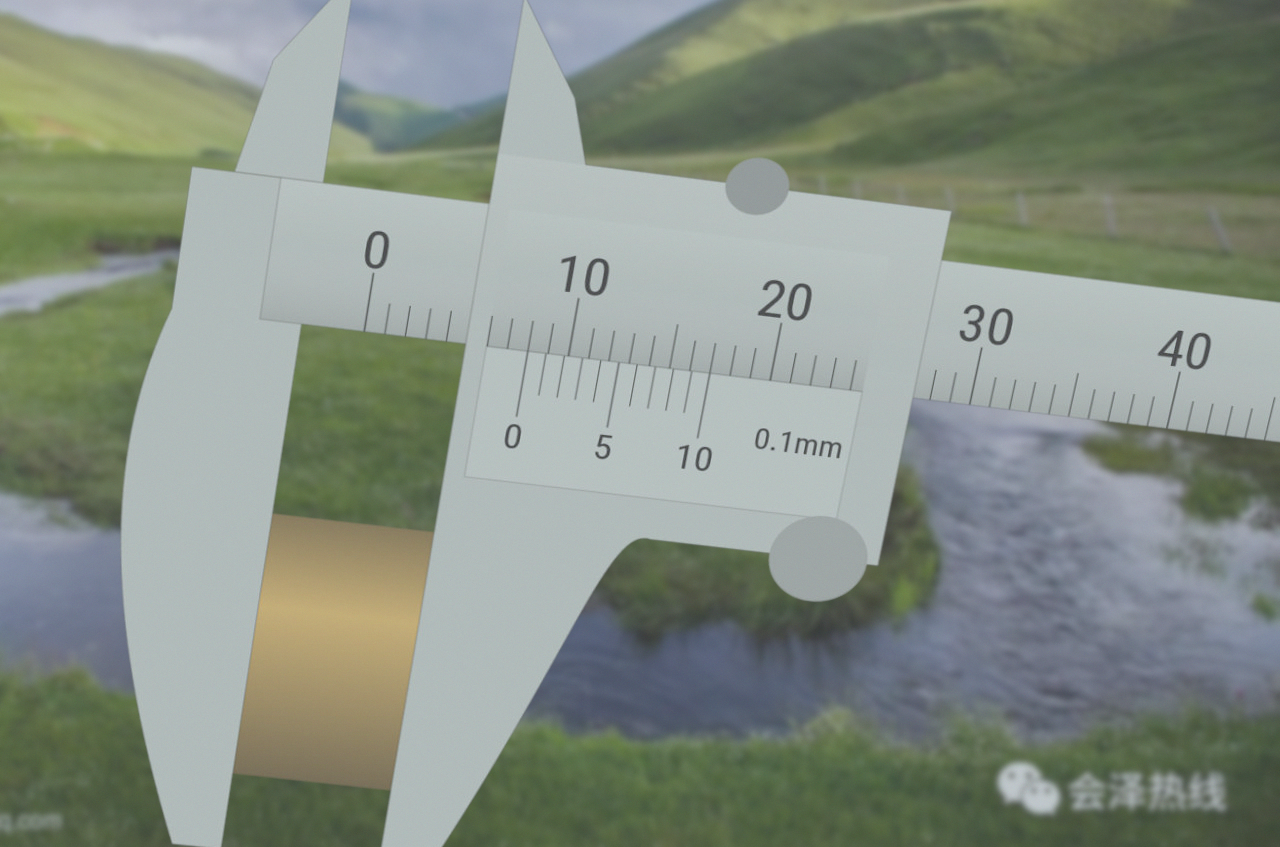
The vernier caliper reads 8.0 mm
